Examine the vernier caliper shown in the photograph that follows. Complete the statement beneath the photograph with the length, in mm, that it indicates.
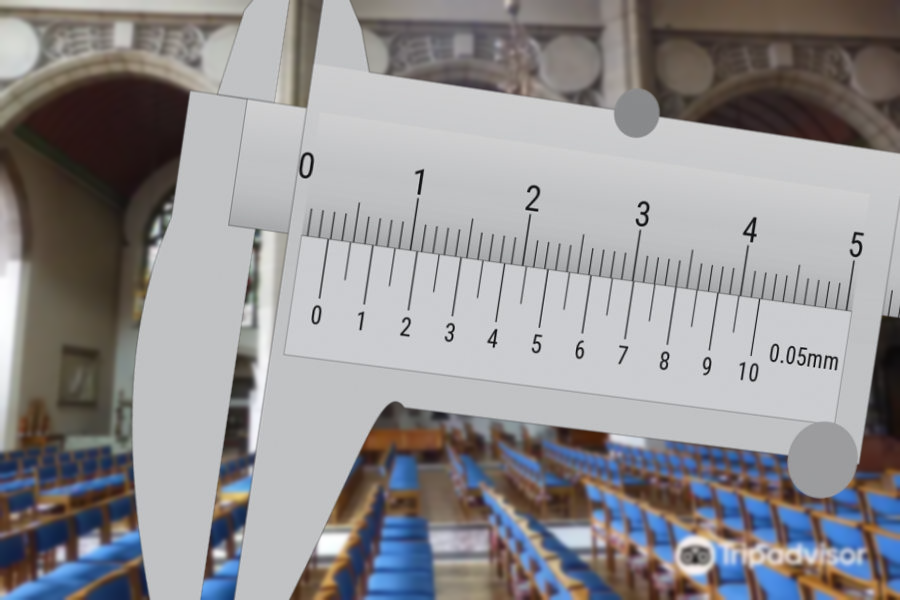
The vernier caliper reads 2.8 mm
